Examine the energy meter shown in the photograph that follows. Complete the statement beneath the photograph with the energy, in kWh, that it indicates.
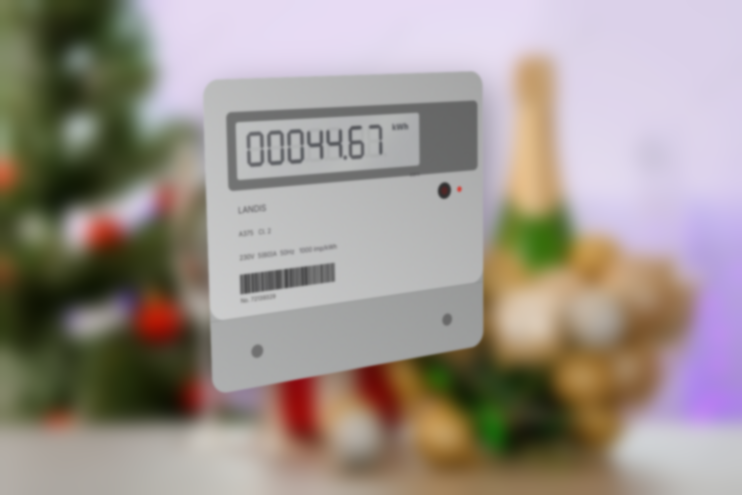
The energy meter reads 44.67 kWh
